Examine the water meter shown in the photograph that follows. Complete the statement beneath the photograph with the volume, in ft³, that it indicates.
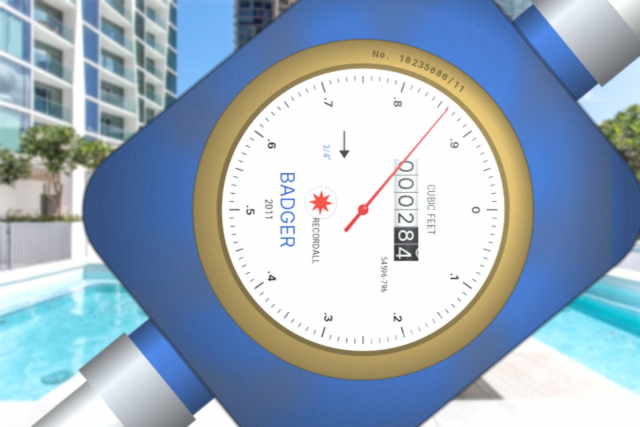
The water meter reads 283.86 ft³
